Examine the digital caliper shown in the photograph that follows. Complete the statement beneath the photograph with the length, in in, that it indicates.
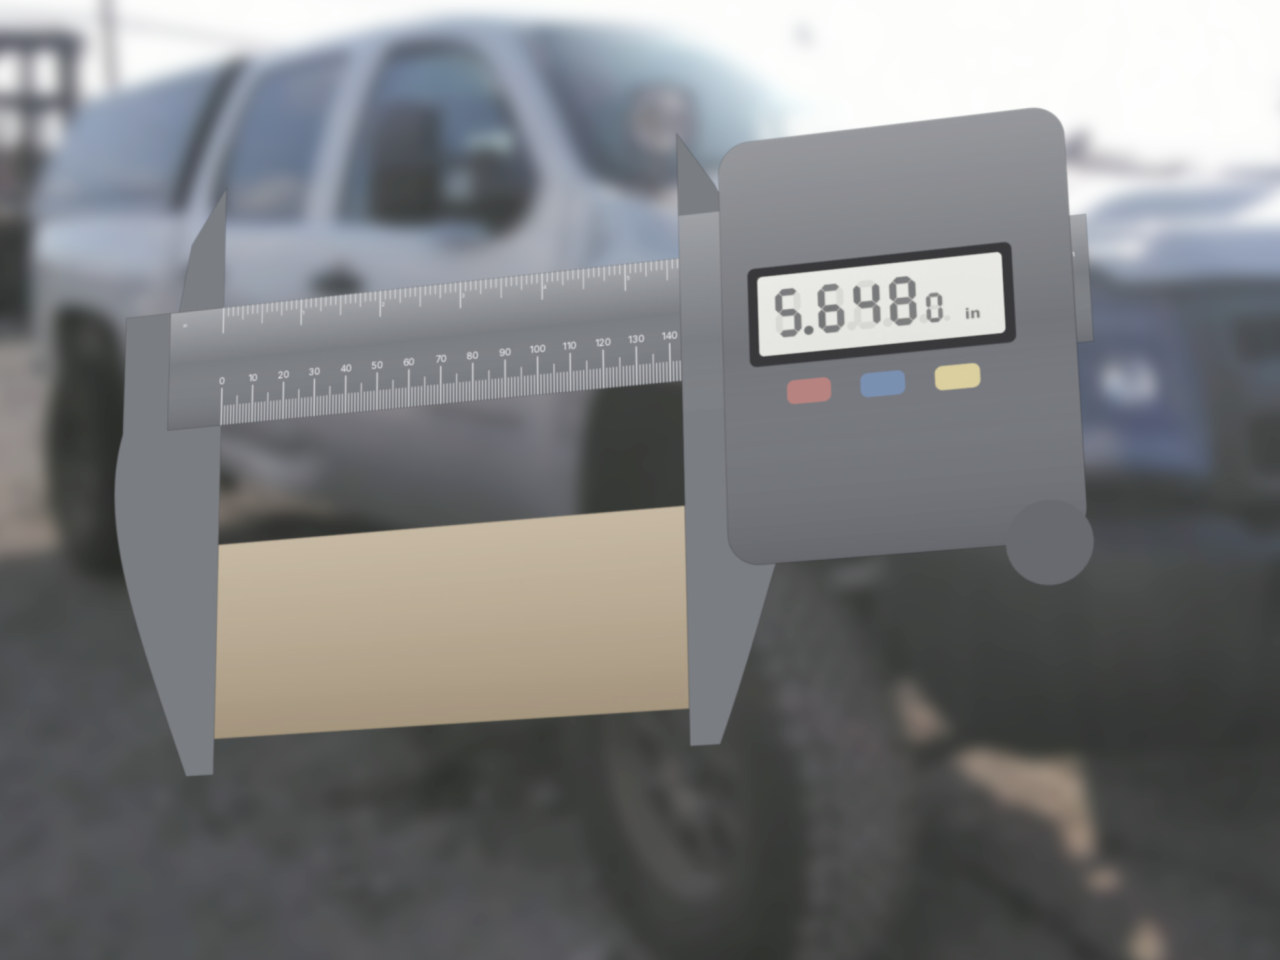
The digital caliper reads 5.6480 in
